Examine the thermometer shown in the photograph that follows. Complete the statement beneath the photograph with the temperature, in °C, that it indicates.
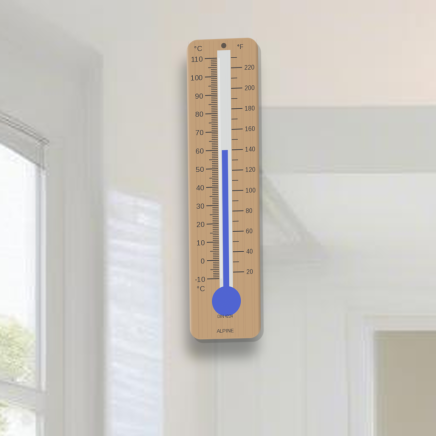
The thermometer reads 60 °C
